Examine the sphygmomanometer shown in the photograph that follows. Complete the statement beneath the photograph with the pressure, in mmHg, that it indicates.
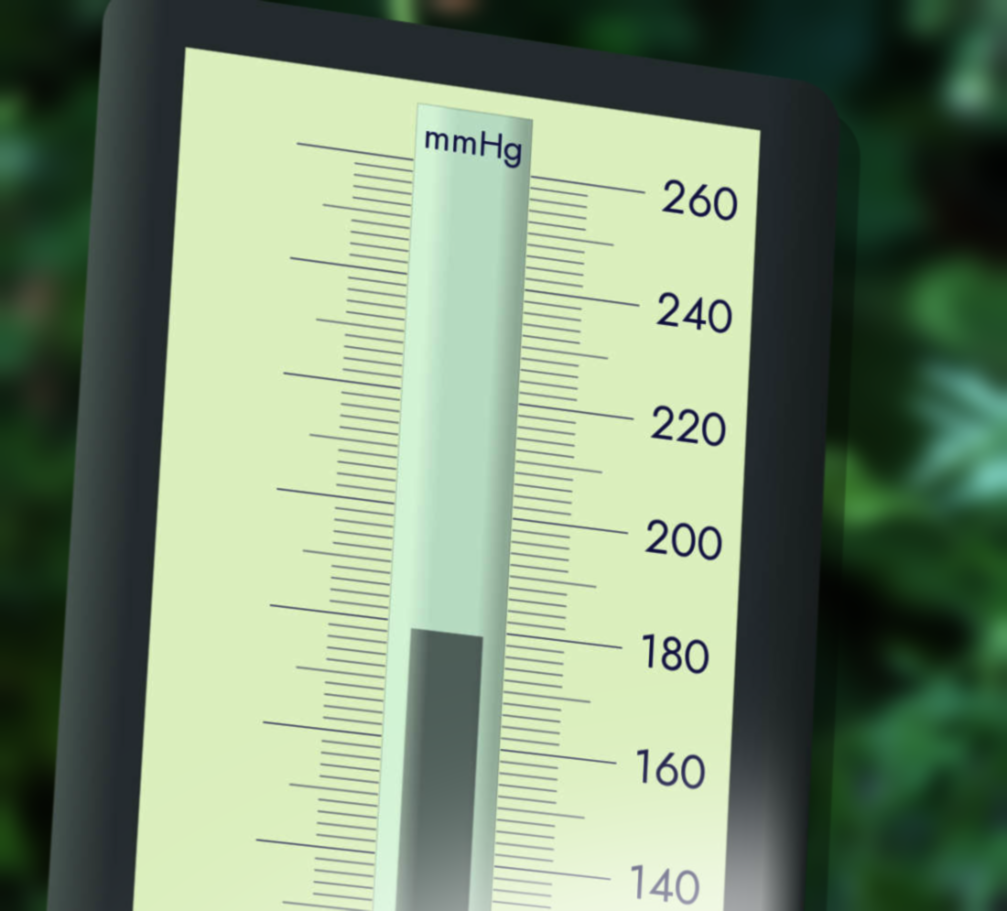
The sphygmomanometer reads 179 mmHg
